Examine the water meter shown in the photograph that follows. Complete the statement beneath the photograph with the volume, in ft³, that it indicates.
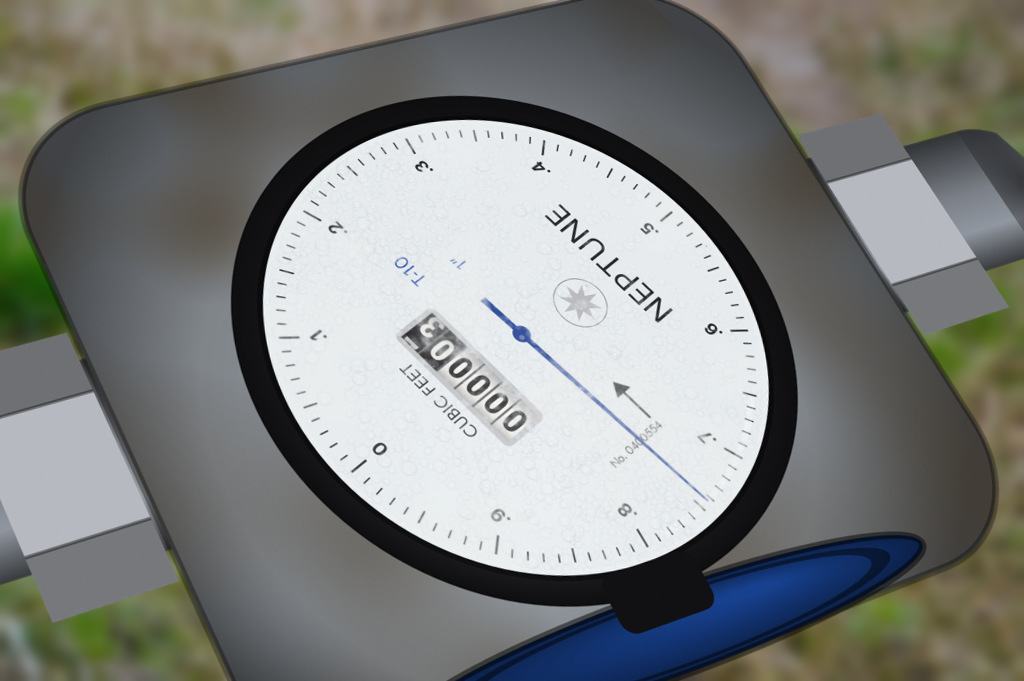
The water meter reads 2.74 ft³
